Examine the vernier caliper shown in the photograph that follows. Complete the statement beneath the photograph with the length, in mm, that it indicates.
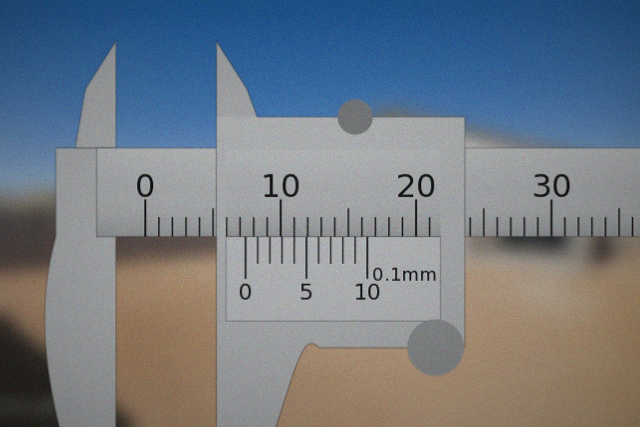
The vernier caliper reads 7.4 mm
